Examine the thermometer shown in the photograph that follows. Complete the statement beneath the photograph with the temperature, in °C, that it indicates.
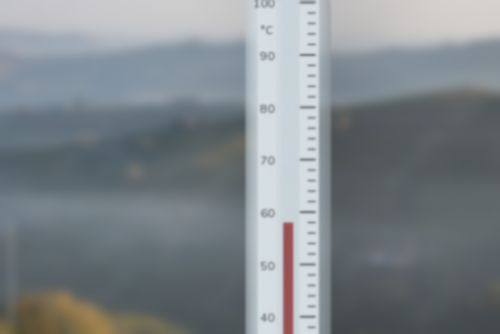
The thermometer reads 58 °C
